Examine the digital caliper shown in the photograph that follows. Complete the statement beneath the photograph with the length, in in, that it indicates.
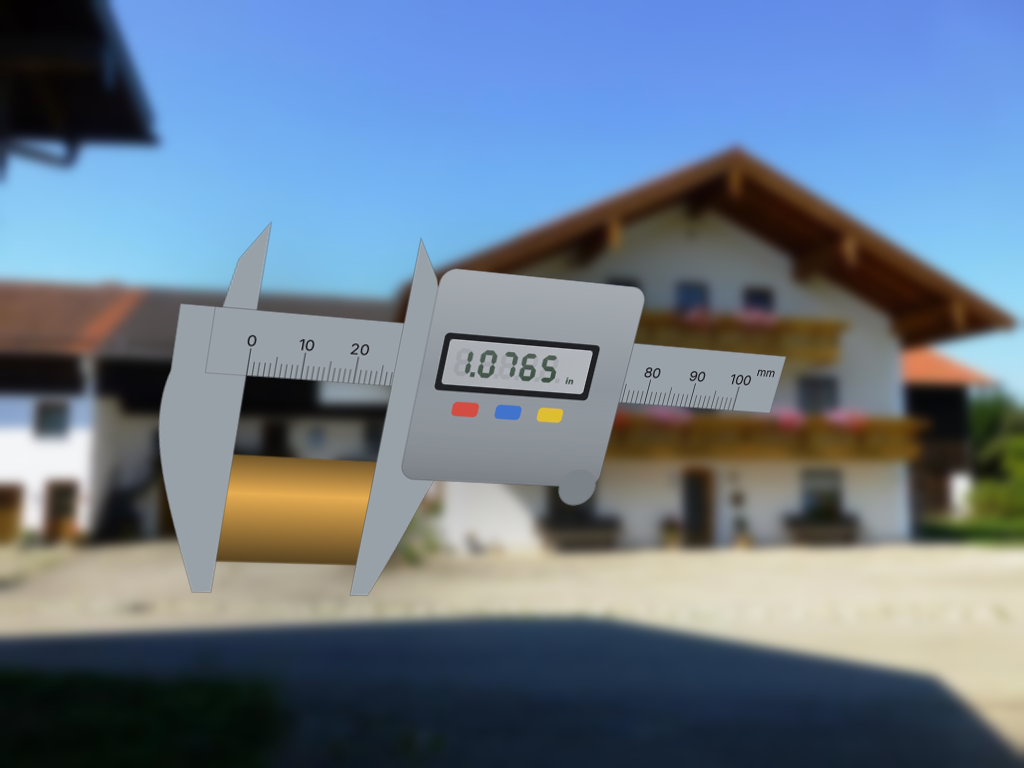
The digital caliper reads 1.0765 in
